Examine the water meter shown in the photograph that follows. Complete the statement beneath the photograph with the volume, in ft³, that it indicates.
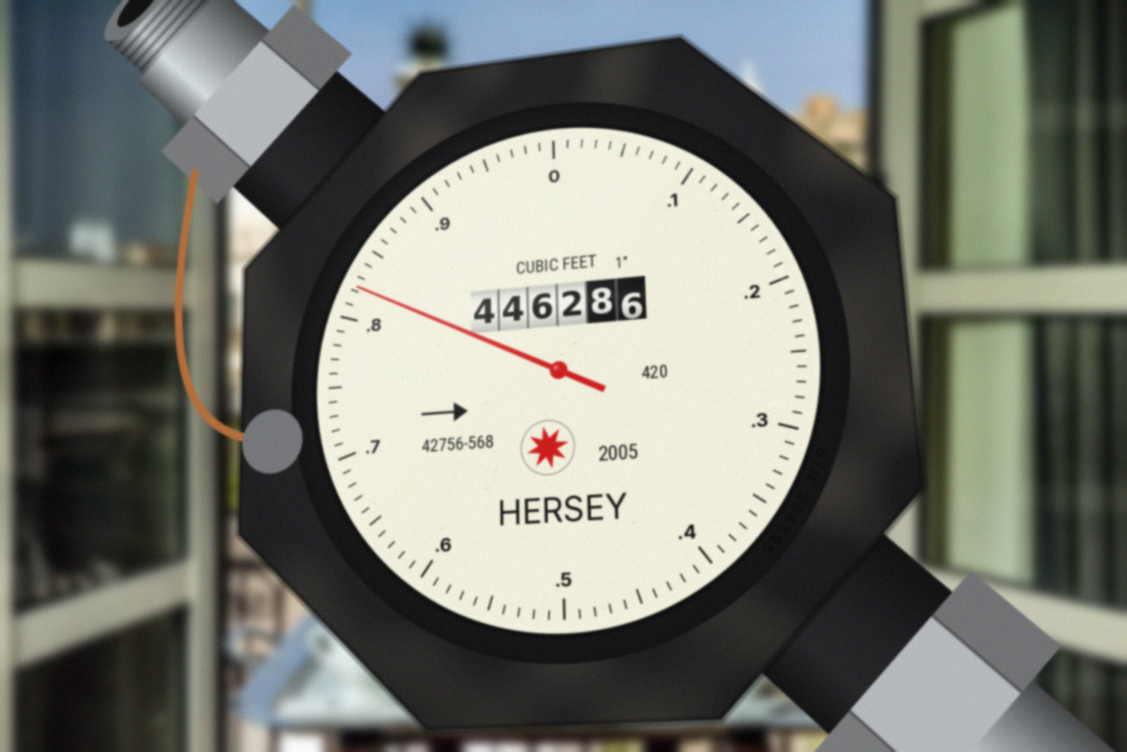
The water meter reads 446285.82 ft³
